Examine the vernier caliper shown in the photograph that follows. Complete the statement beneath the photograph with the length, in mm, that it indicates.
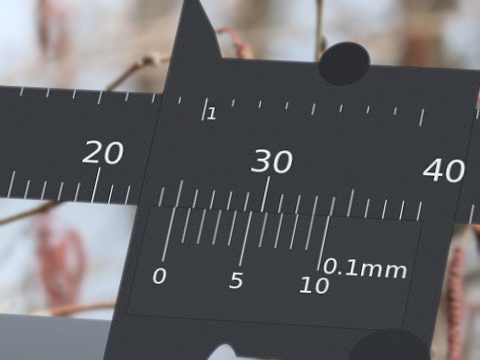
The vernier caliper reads 24.9 mm
